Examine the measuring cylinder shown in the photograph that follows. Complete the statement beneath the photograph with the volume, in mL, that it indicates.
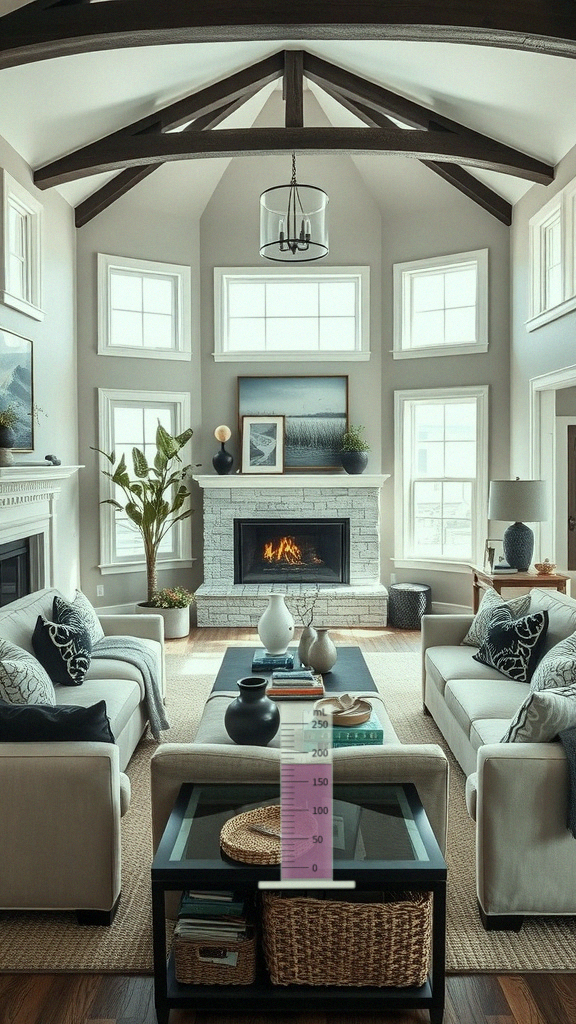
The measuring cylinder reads 180 mL
